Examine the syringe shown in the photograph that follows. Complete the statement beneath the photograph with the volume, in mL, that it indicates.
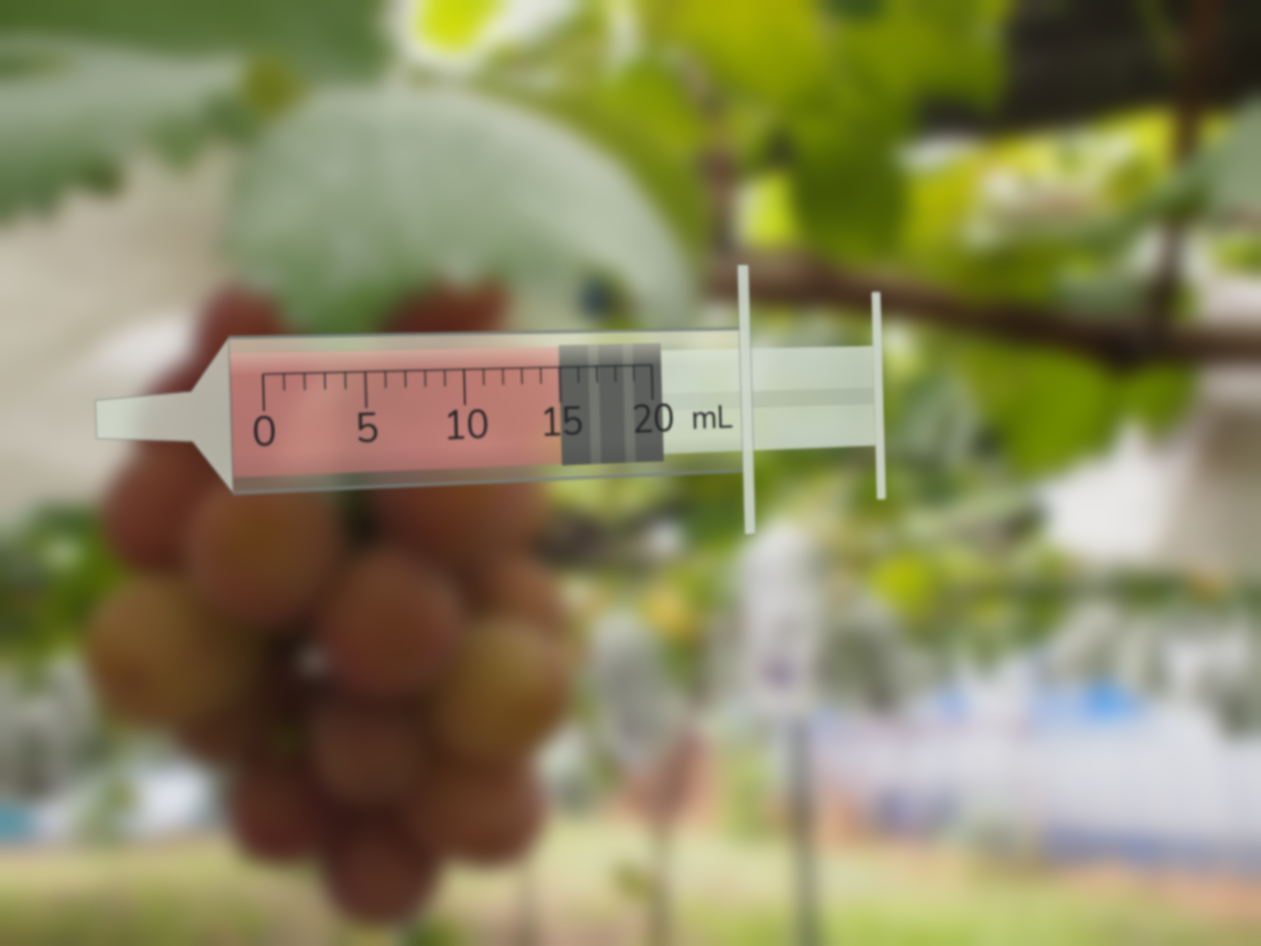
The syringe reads 15 mL
